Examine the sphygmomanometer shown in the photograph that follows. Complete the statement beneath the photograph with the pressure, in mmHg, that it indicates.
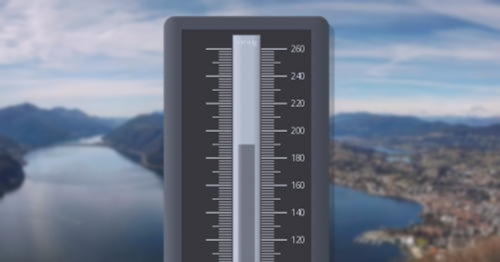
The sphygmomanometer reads 190 mmHg
